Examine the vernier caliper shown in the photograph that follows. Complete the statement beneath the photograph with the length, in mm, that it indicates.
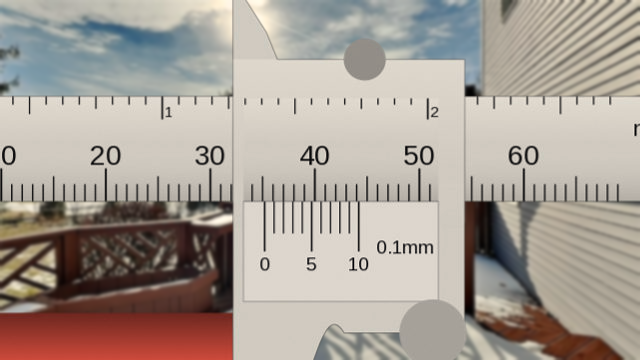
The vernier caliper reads 35.2 mm
